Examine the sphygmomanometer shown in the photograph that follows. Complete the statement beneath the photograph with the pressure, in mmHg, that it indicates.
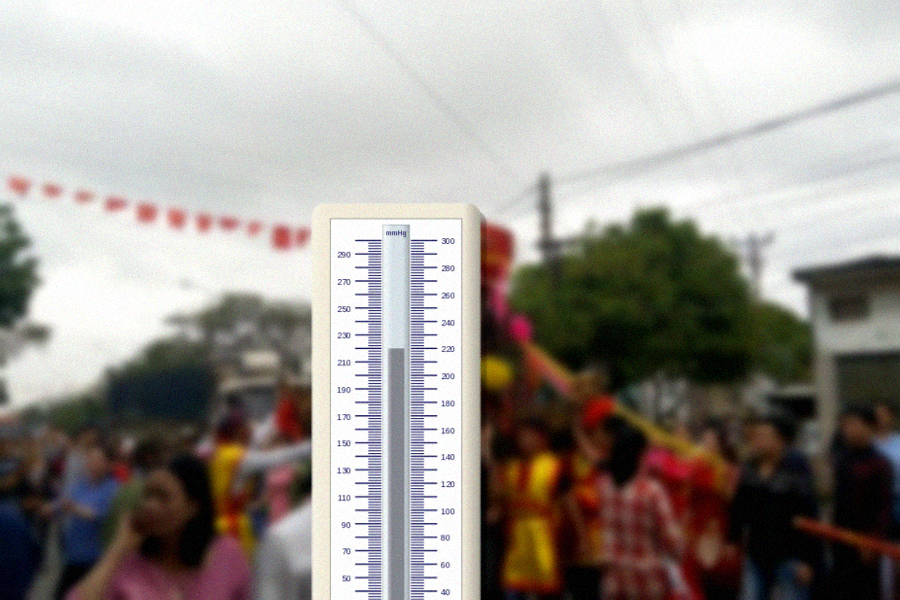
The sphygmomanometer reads 220 mmHg
